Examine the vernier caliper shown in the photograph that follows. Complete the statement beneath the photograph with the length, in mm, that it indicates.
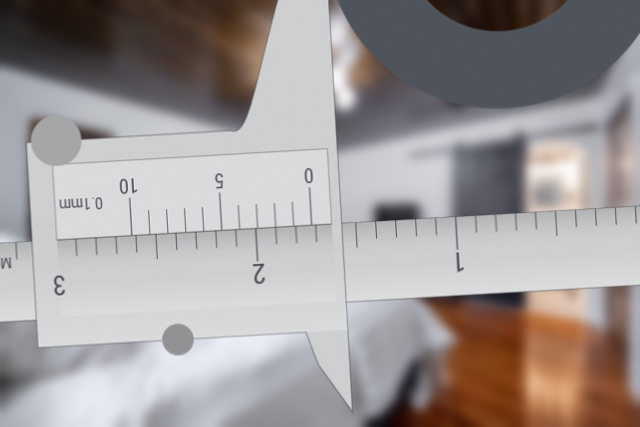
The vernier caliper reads 17.2 mm
